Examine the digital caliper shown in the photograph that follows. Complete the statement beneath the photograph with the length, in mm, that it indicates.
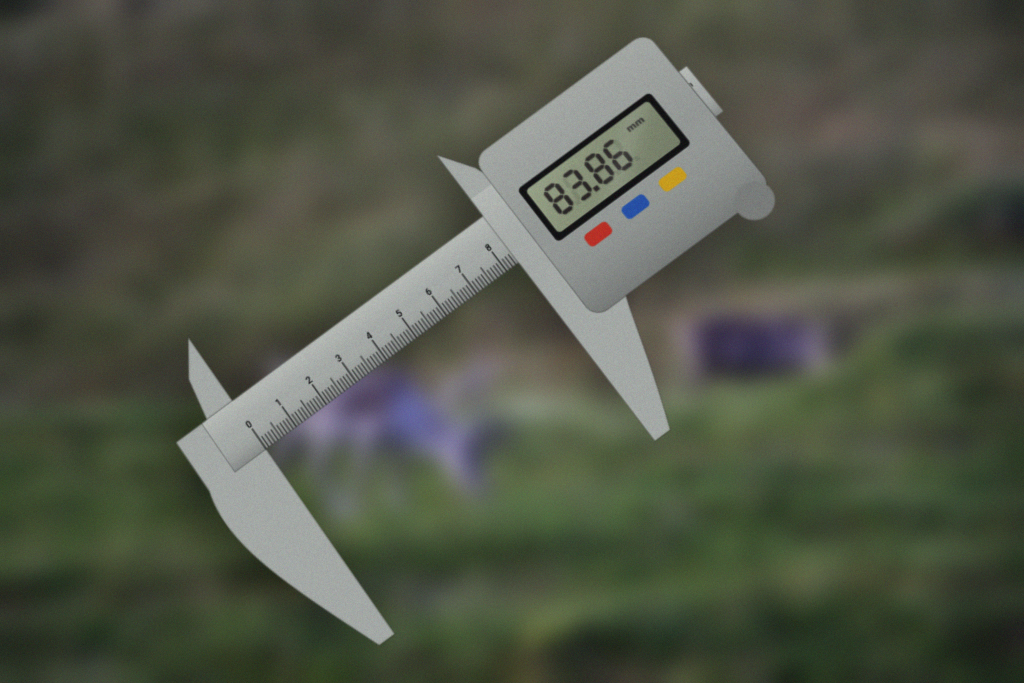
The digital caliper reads 83.86 mm
